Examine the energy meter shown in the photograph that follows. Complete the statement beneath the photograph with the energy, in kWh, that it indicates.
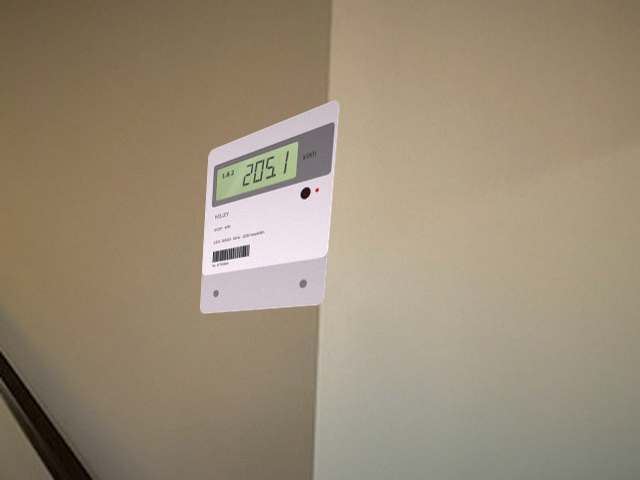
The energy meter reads 205.1 kWh
